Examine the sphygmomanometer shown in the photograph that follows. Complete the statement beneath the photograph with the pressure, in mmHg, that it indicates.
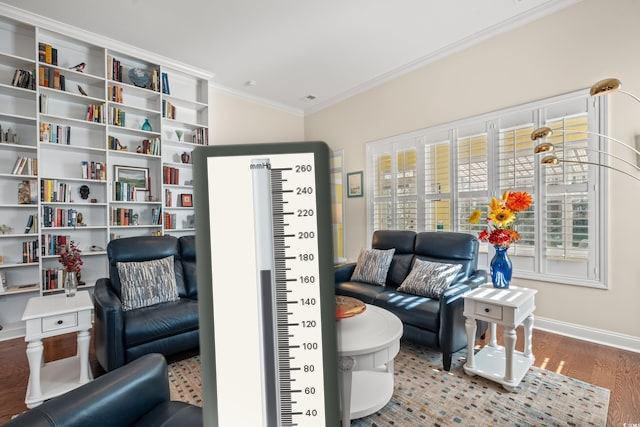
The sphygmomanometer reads 170 mmHg
